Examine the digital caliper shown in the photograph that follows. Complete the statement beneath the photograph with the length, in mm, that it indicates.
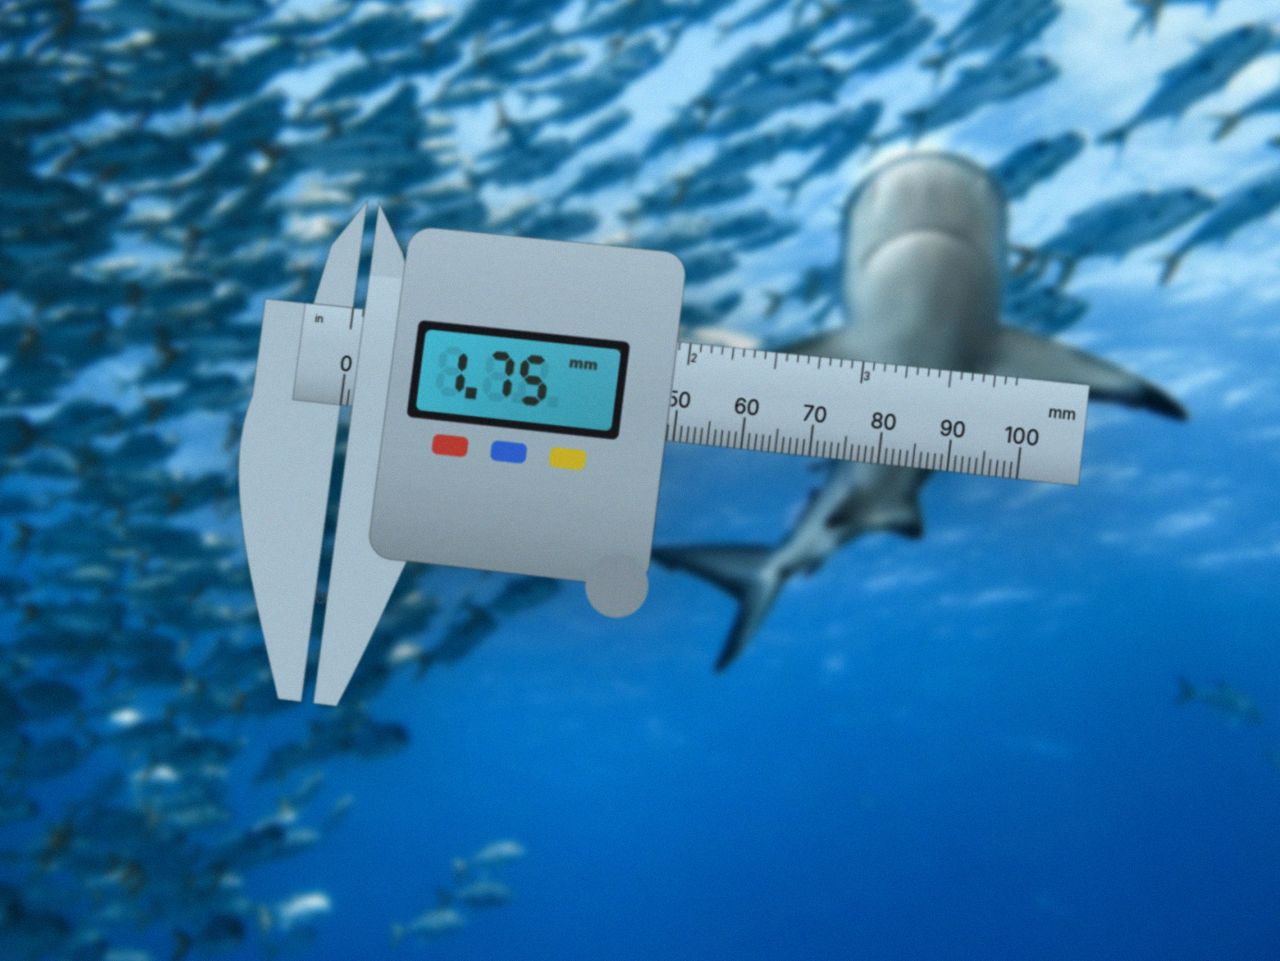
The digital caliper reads 1.75 mm
